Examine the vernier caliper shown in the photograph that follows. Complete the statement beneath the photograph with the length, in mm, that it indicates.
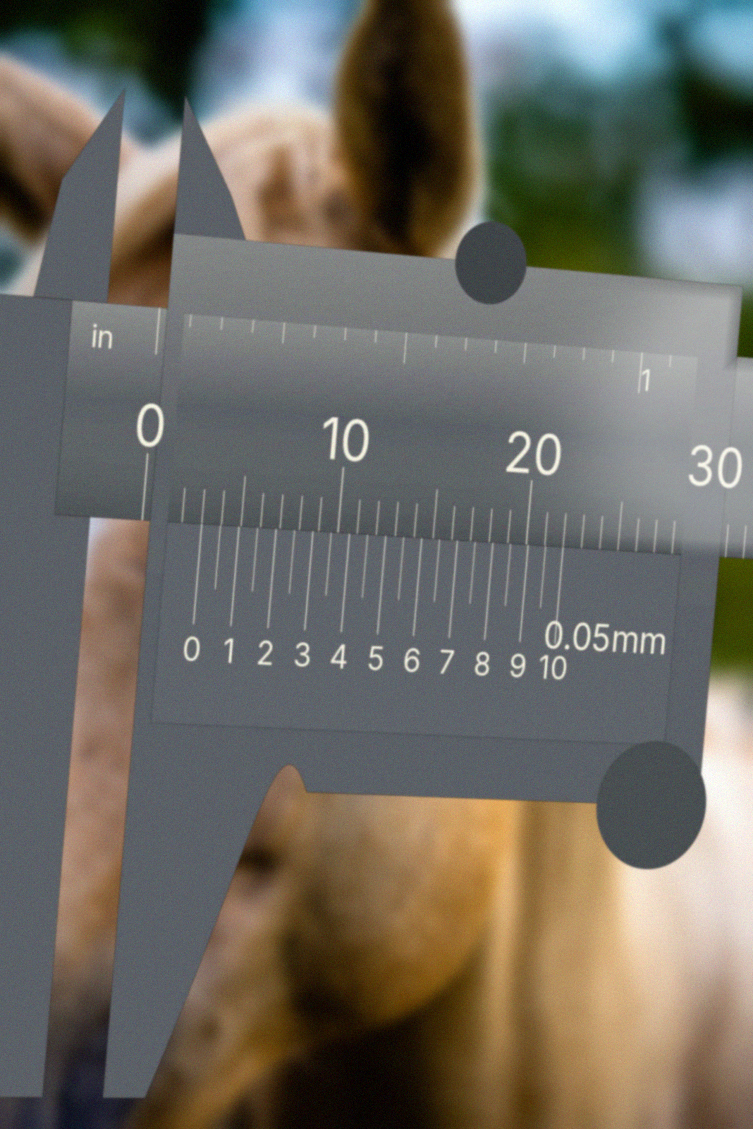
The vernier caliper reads 3.0 mm
